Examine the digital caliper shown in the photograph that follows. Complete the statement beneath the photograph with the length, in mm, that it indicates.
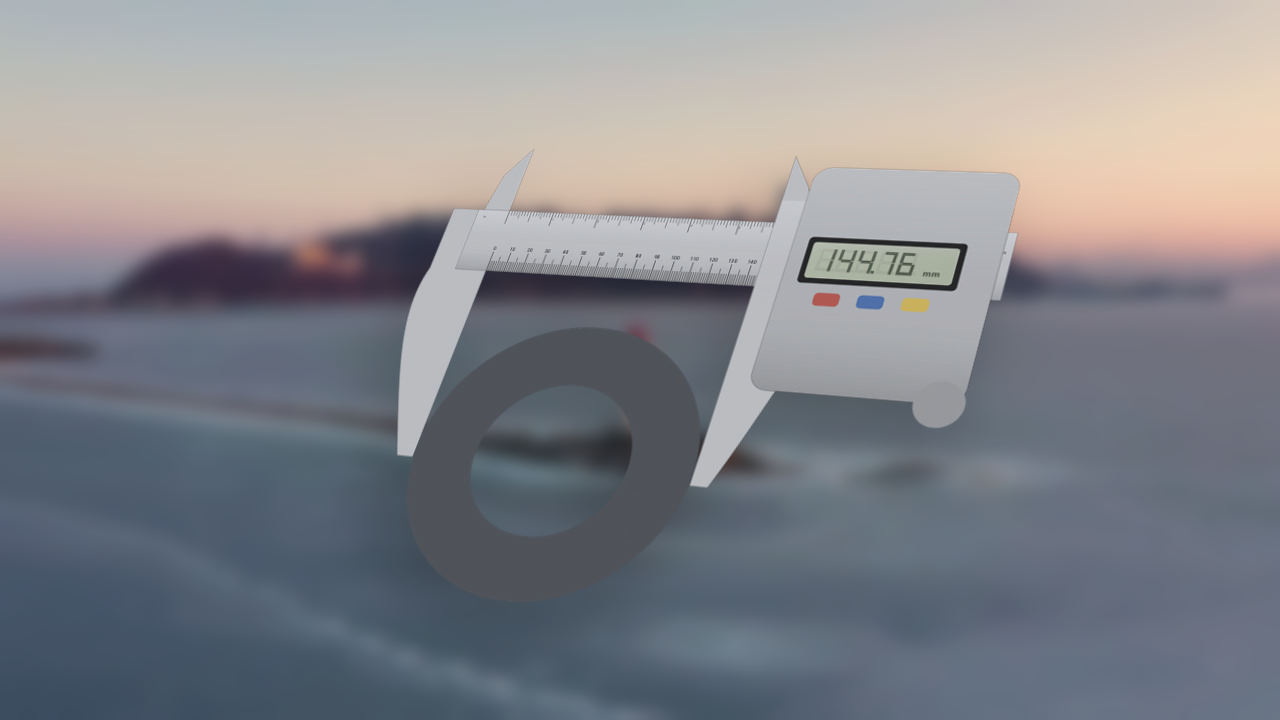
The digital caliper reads 144.76 mm
